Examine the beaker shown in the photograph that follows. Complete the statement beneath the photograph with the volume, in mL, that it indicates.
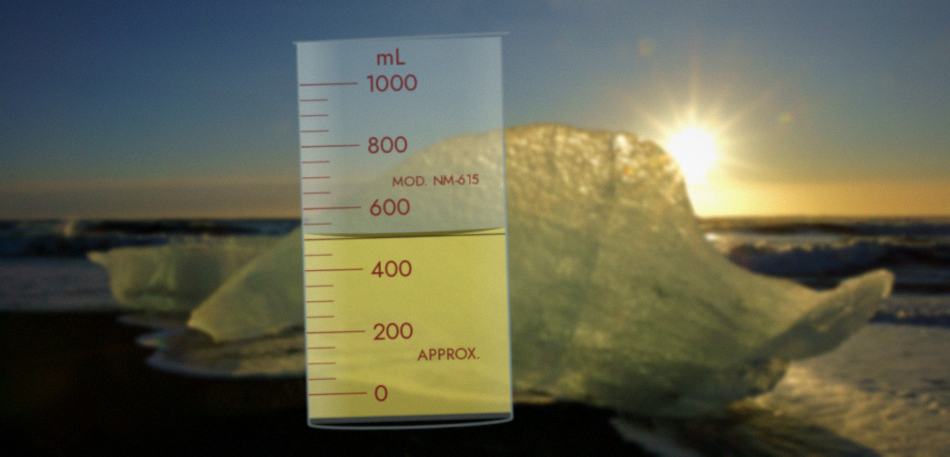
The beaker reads 500 mL
